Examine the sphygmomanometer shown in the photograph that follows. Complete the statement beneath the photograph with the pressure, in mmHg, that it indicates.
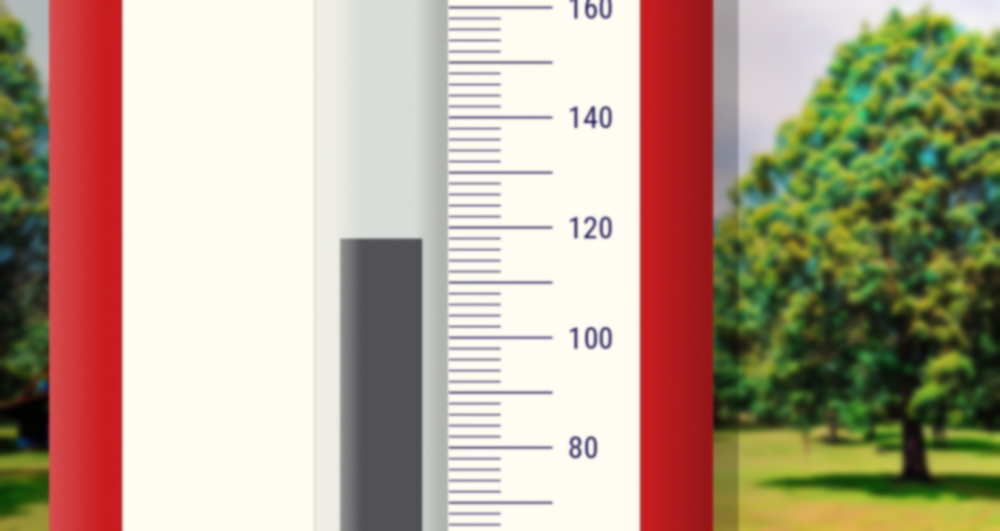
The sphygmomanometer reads 118 mmHg
